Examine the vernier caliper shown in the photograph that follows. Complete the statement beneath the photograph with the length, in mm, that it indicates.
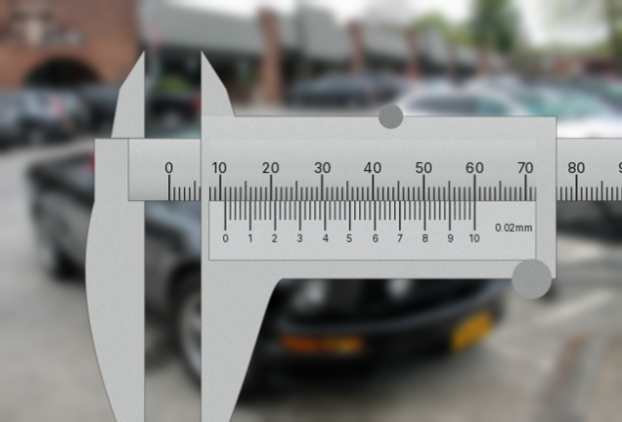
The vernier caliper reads 11.0 mm
